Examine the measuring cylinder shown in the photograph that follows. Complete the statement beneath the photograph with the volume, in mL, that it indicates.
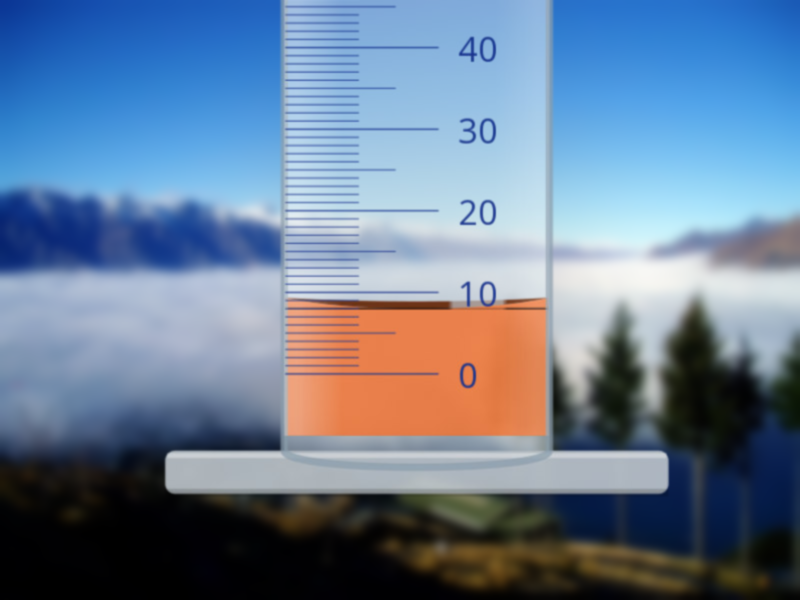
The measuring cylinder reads 8 mL
